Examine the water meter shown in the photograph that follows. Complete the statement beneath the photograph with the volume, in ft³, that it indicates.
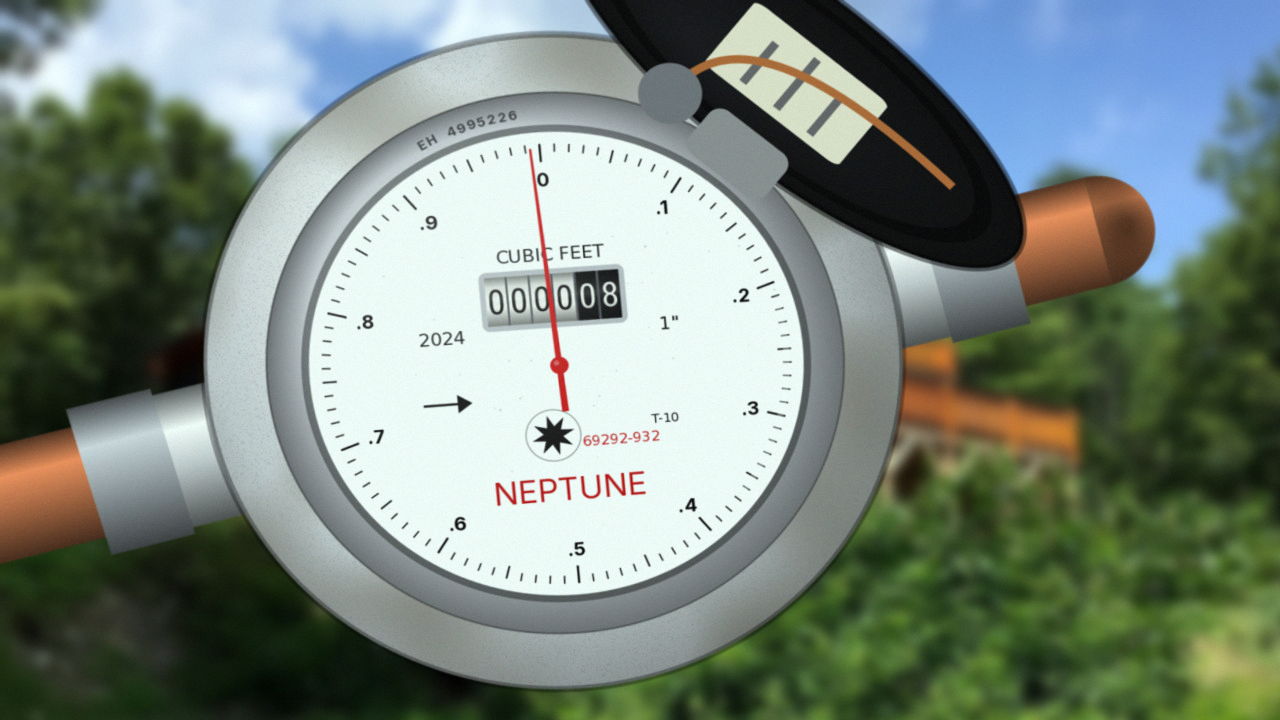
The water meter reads 7.99 ft³
